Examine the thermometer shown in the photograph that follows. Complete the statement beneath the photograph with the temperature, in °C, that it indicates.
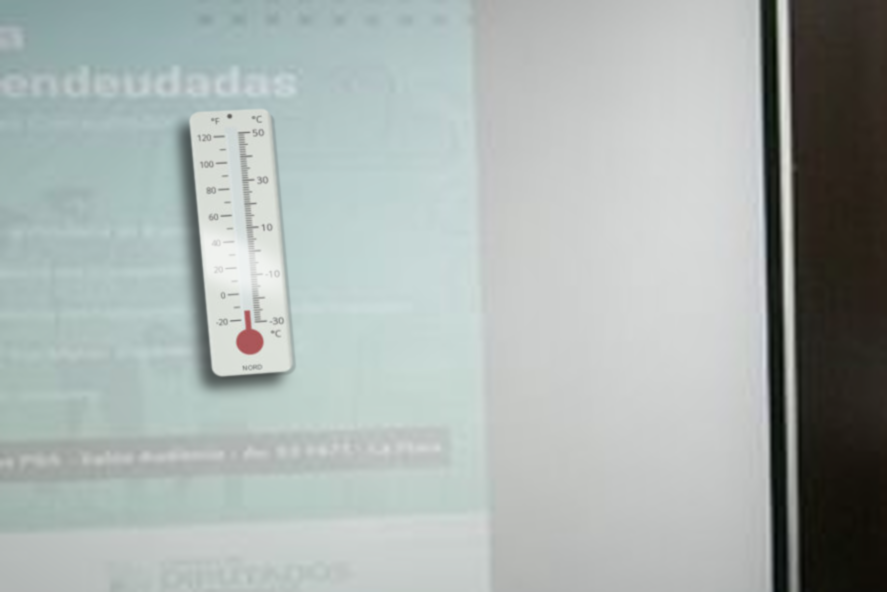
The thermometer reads -25 °C
